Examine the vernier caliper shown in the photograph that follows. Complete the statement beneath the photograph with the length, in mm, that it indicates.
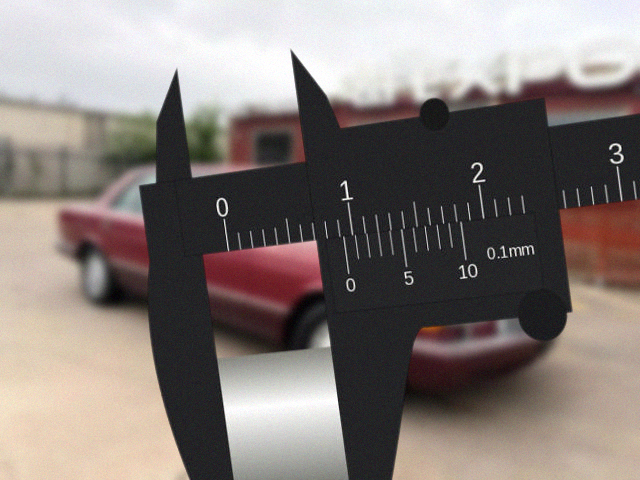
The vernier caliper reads 9.3 mm
